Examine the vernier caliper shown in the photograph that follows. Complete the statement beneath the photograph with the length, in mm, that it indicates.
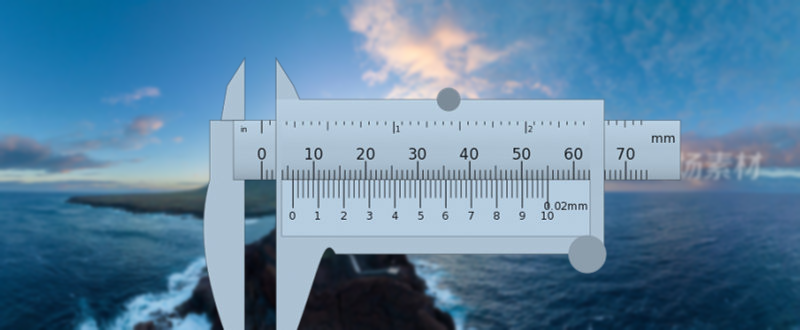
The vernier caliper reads 6.0 mm
